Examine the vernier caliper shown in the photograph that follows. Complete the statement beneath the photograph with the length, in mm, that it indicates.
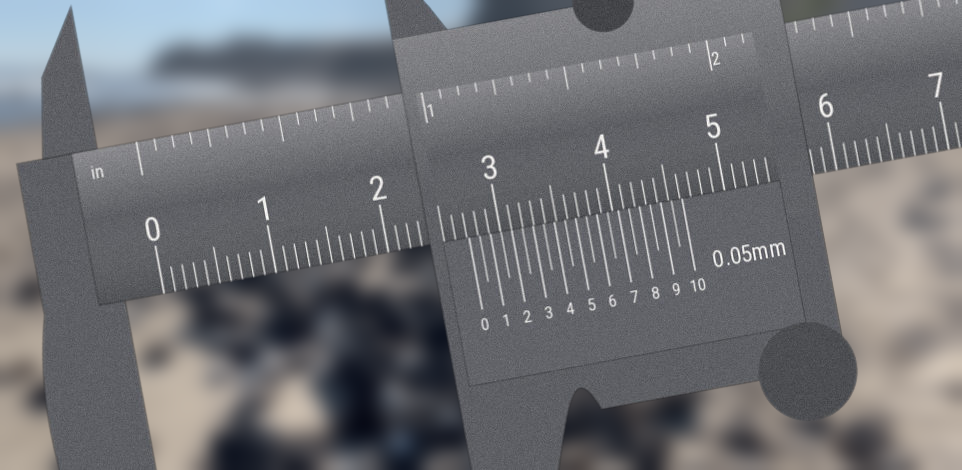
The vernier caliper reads 27.2 mm
